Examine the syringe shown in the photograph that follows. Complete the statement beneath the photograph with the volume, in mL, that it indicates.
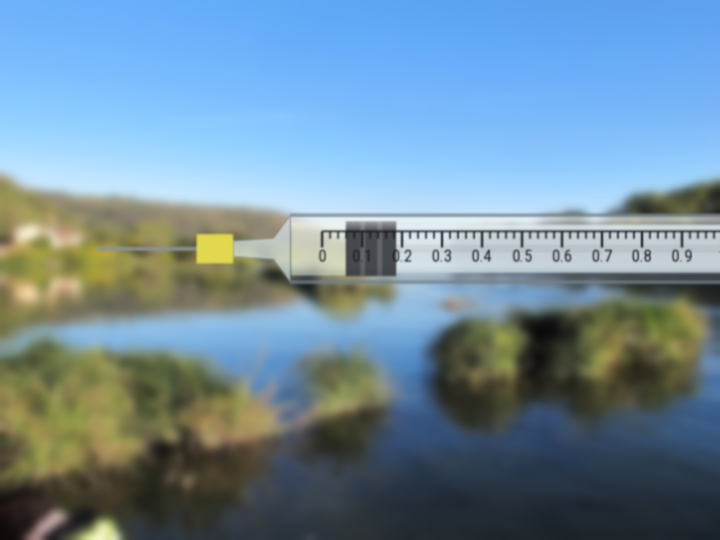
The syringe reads 0.06 mL
